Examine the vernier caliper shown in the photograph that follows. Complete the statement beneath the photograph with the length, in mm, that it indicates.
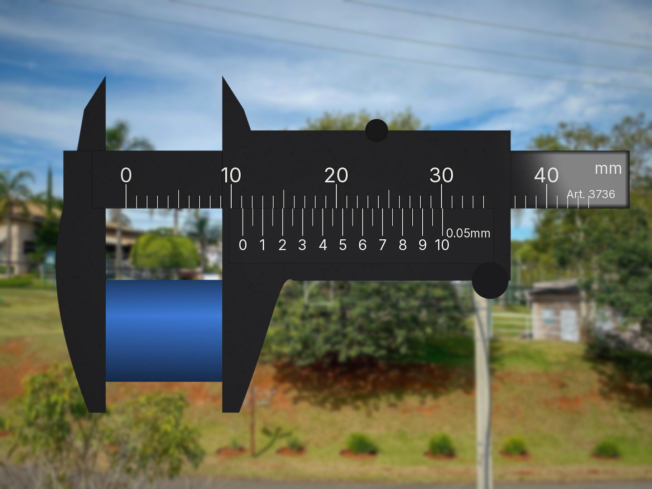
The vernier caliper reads 11.1 mm
